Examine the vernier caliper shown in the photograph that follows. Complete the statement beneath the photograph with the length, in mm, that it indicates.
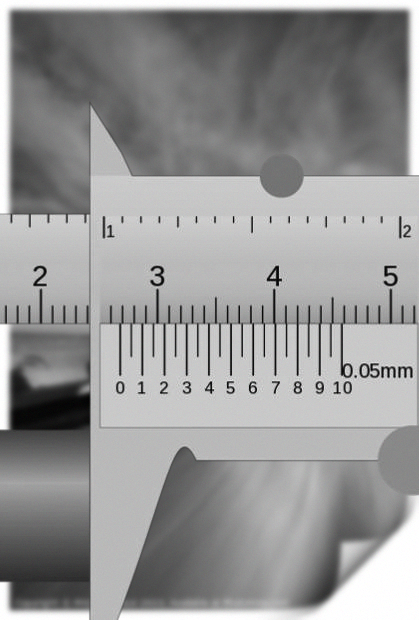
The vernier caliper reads 26.8 mm
